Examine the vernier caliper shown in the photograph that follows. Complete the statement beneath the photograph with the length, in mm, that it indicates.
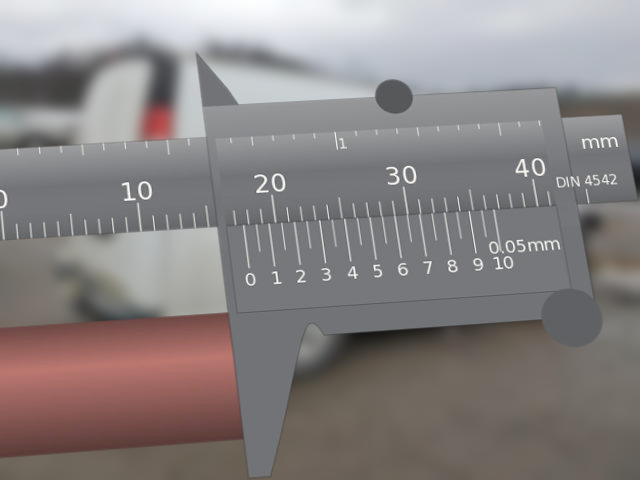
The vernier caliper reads 17.6 mm
